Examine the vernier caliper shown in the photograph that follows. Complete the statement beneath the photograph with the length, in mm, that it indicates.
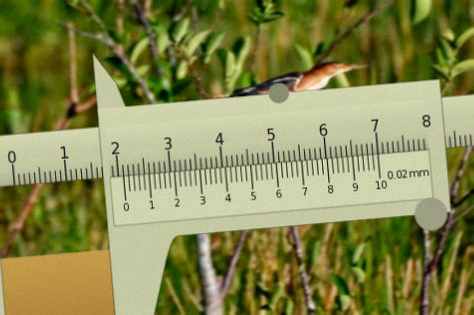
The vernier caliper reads 21.0 mm
